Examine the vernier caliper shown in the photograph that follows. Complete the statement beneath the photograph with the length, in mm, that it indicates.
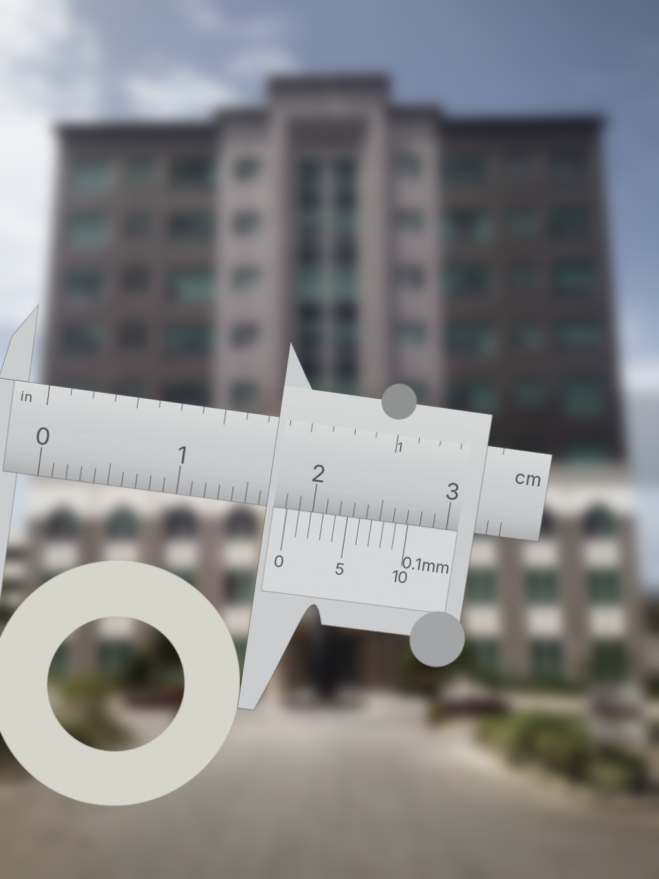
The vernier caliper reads 18.1 mm
